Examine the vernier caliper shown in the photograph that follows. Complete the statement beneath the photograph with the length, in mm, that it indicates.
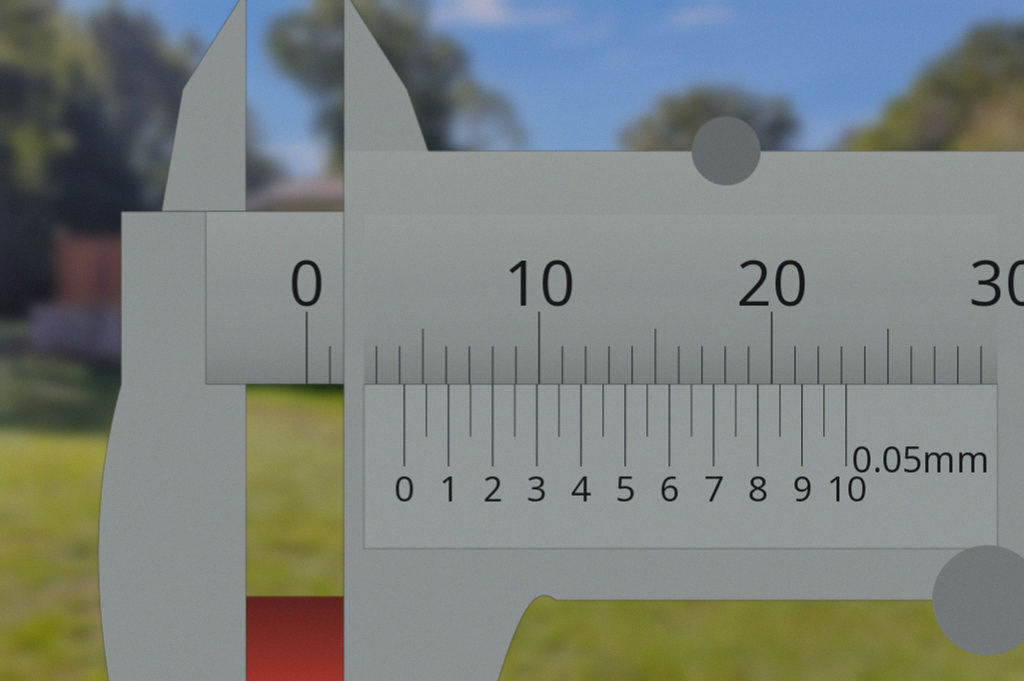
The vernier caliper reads 4.2 mm
